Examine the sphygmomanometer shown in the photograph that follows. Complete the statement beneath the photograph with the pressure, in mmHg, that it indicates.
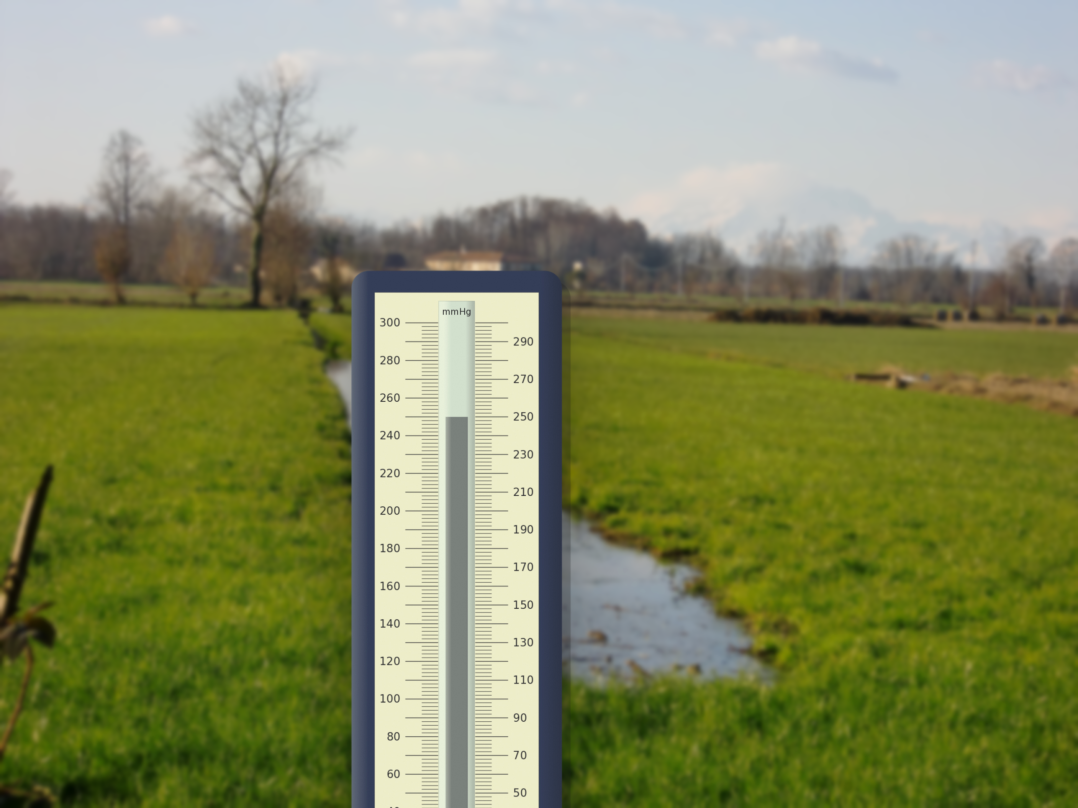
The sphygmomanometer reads 250 mmHg
